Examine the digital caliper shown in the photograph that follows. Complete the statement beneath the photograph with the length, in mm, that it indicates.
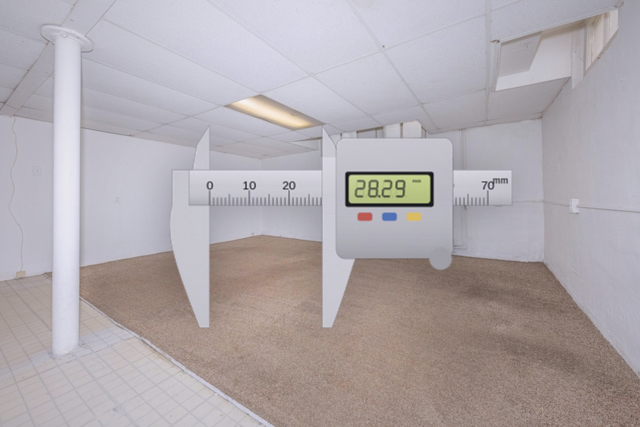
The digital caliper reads 28.29 mm
